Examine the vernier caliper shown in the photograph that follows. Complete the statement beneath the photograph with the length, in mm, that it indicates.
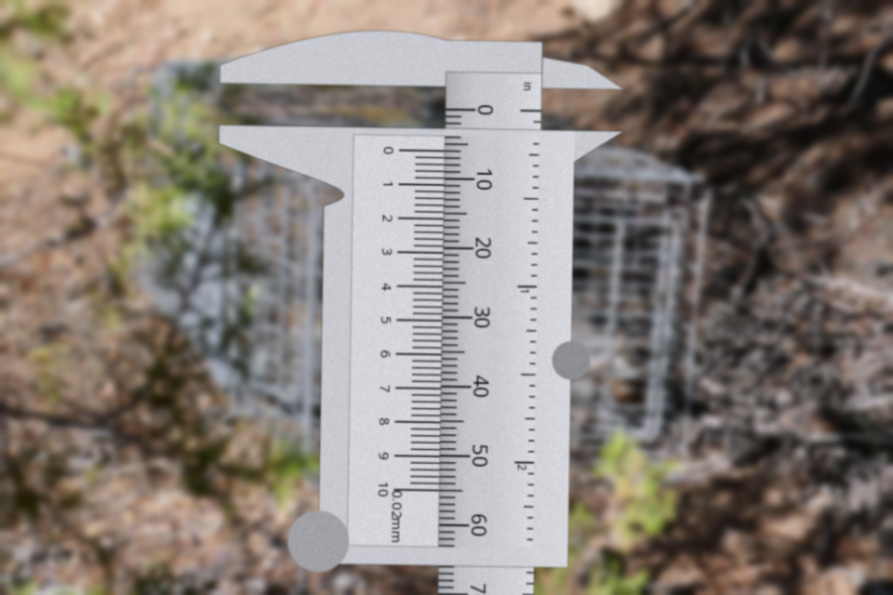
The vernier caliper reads 6.0 mm
